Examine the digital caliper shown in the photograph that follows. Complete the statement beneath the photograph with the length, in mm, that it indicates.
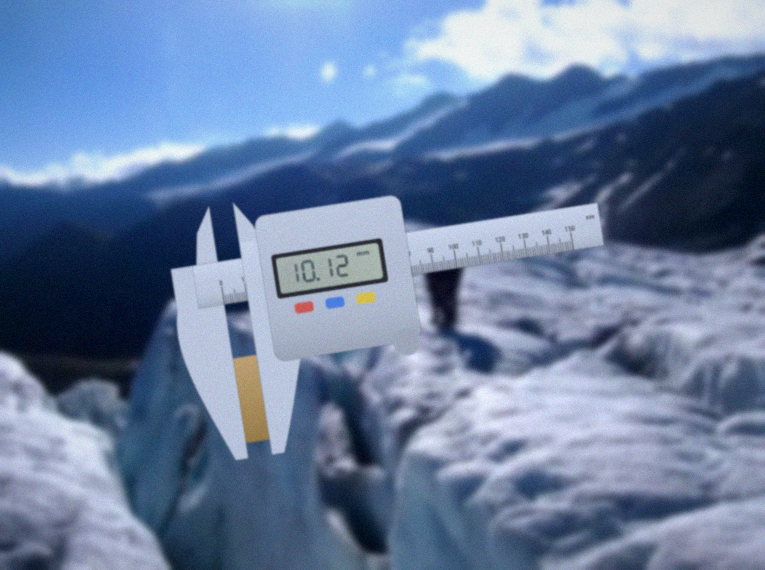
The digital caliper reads 10.12 mm
